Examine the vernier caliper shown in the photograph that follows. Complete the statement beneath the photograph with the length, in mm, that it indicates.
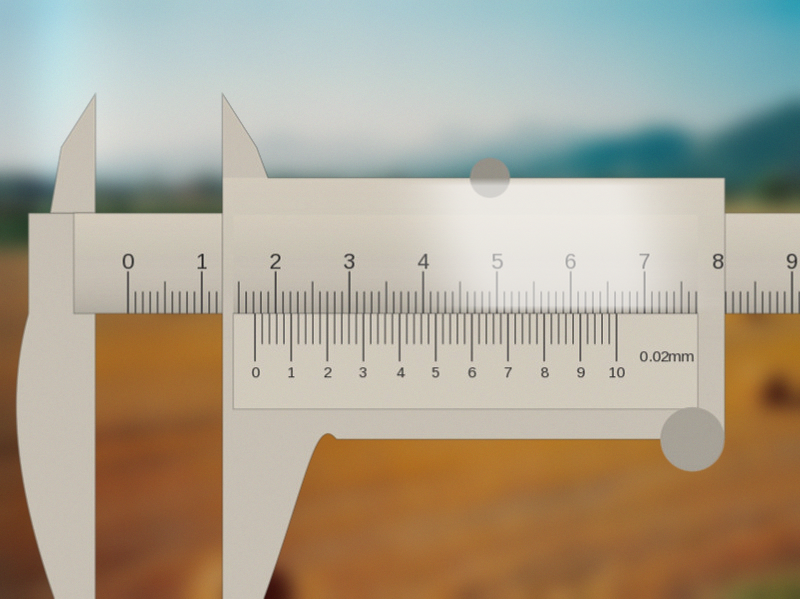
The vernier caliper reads 17.2 mm
